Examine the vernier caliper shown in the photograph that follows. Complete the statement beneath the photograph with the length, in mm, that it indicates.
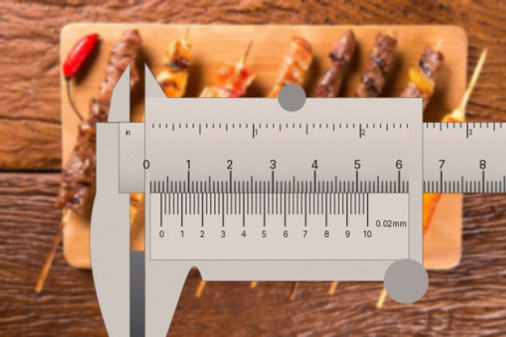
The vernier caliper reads 3.5 mm
